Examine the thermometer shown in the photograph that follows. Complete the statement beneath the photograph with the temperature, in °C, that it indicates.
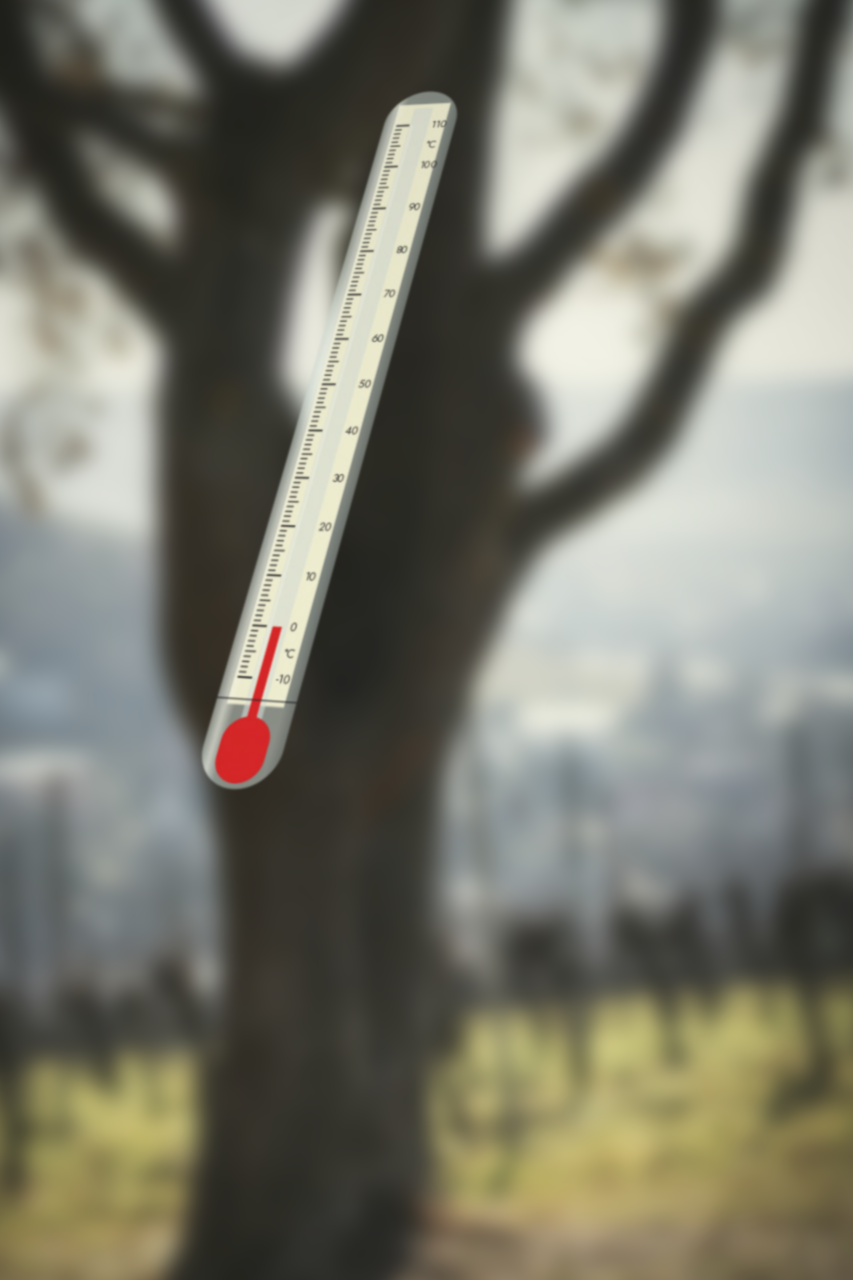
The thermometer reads 0 °C
